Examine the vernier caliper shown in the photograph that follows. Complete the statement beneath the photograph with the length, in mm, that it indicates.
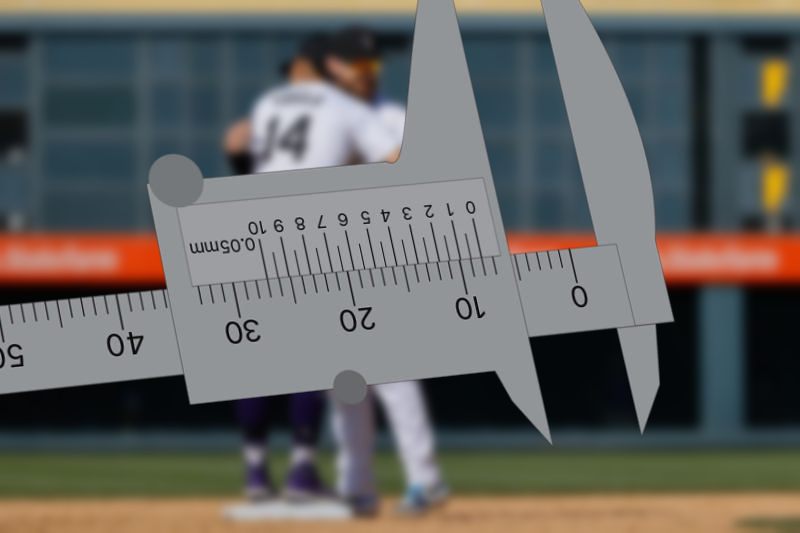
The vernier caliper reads 8.0 mm
